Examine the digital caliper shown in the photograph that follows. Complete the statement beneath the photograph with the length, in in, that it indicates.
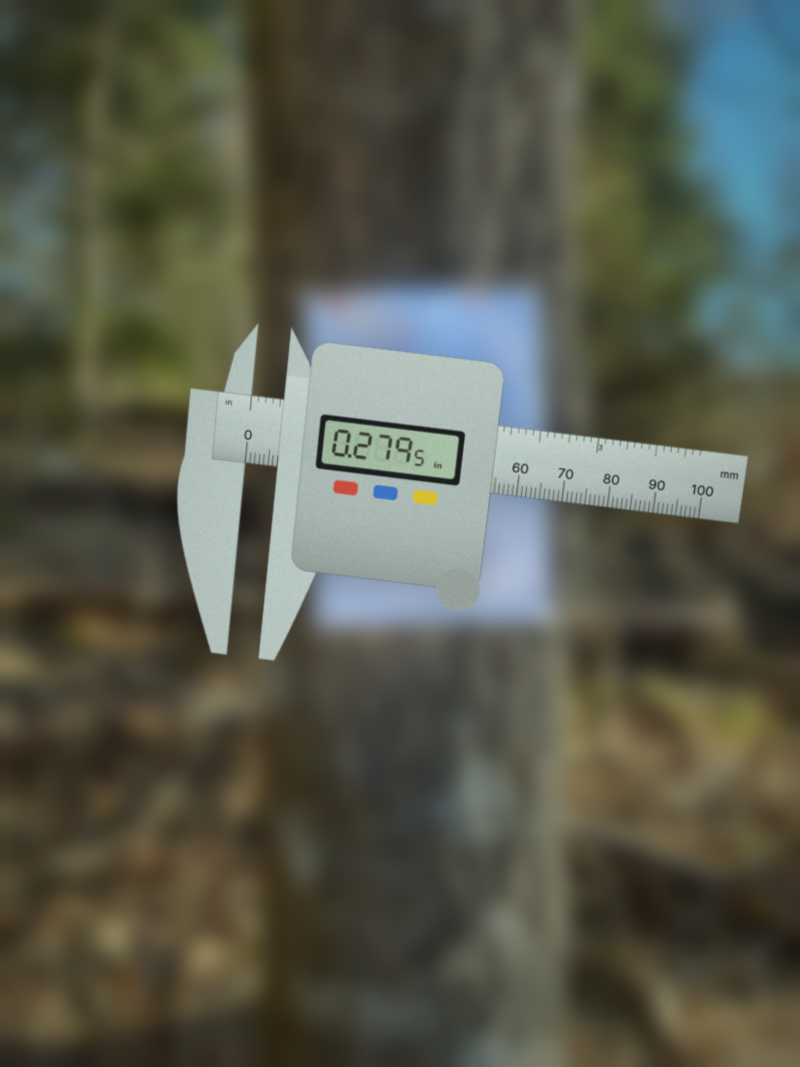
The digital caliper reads 0.2795 in
